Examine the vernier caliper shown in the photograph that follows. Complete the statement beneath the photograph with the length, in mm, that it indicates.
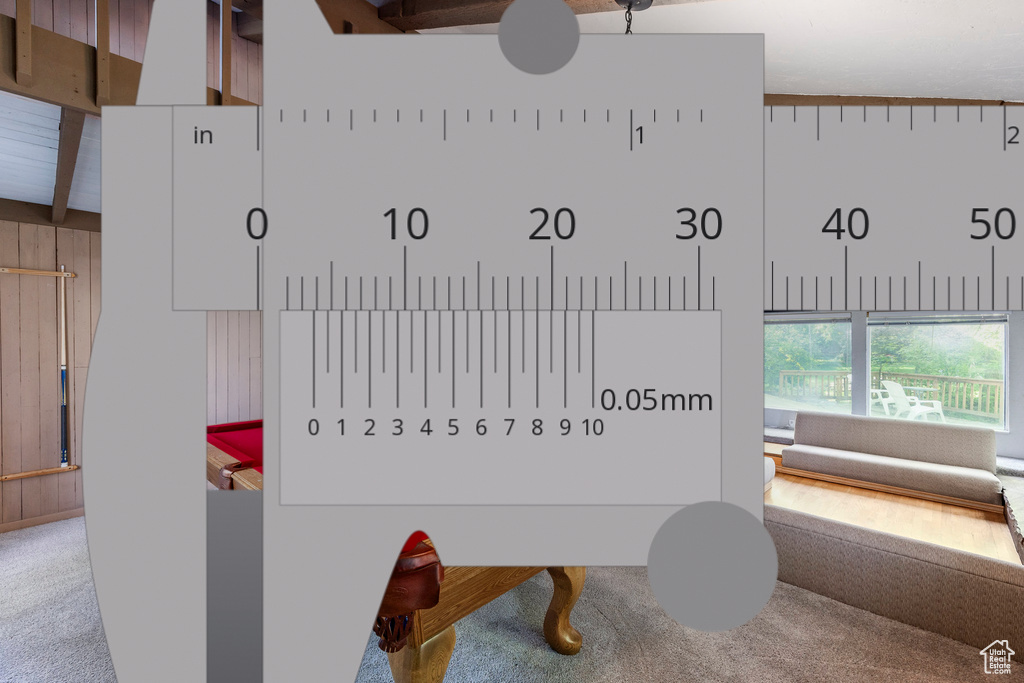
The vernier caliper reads 3.8 mm
